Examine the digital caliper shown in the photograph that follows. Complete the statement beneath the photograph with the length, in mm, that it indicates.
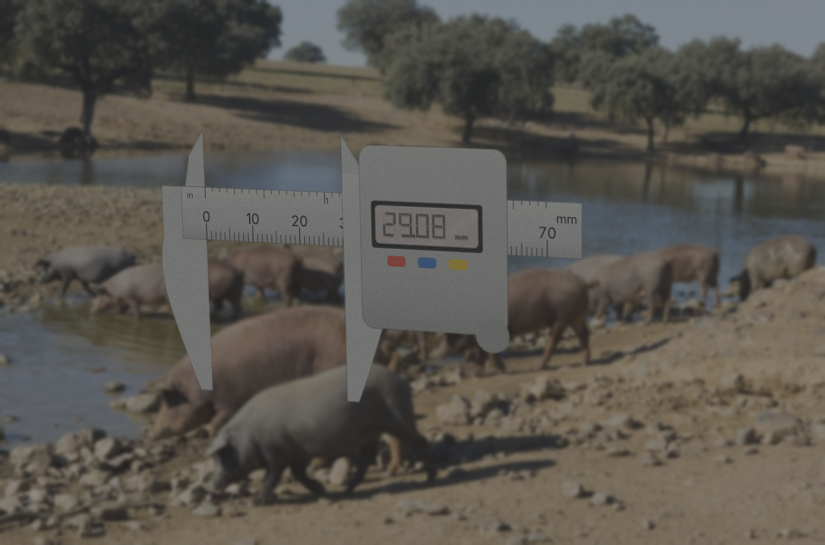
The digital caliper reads 29.08 mm
